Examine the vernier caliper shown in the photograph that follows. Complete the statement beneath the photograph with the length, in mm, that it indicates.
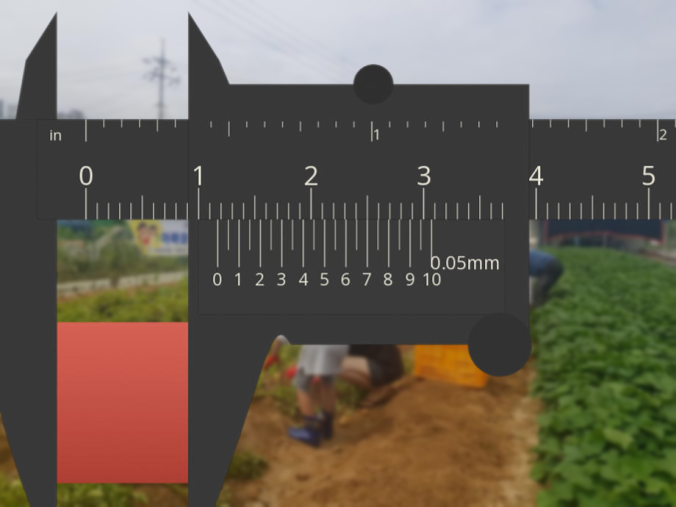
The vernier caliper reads 11.7 mm
